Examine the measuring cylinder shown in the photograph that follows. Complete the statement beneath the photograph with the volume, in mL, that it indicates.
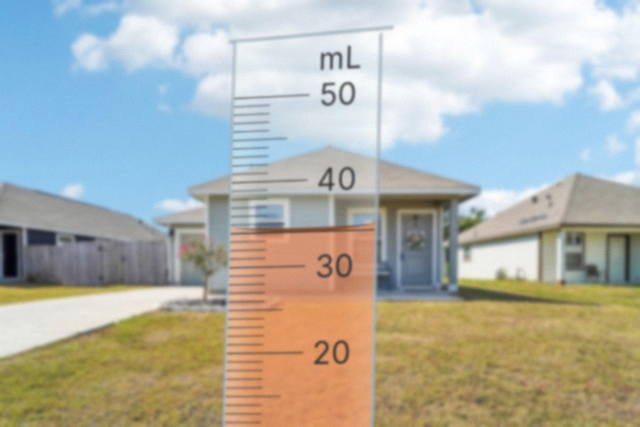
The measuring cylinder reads 34 mL
